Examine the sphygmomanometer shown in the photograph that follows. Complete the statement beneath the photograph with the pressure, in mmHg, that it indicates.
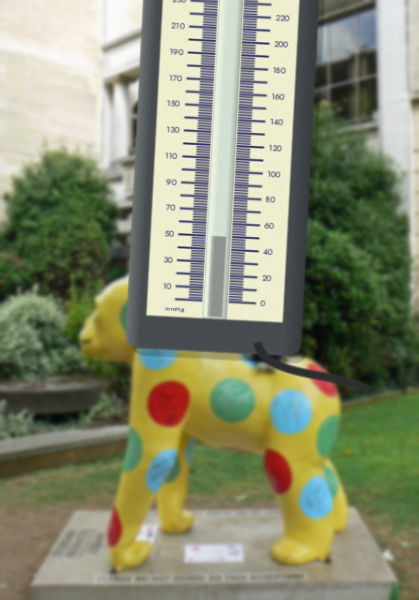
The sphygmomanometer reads 50 mmHg
